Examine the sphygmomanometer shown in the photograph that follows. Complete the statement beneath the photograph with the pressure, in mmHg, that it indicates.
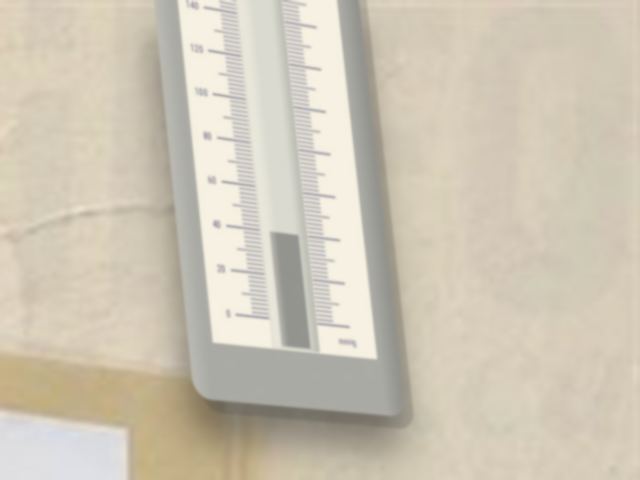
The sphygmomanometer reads 40 mmHg
